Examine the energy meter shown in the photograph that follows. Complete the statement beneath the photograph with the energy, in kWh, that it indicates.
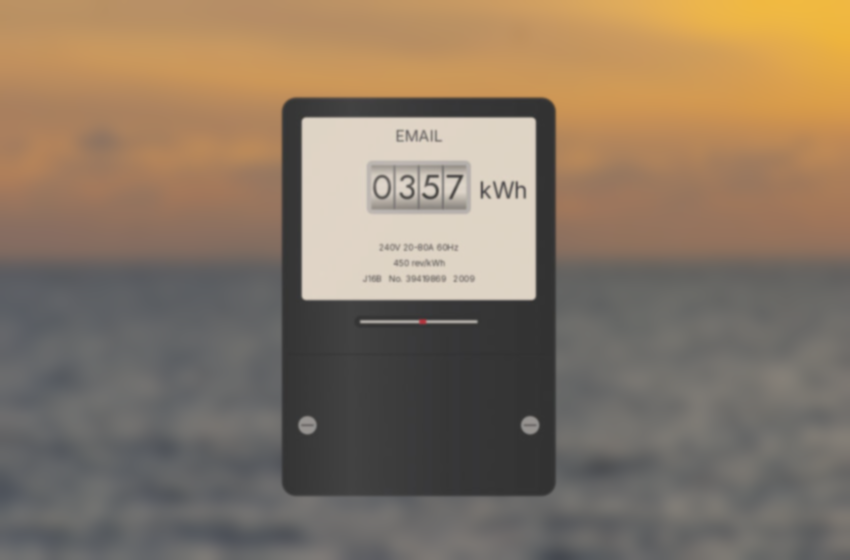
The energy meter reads 357 kWh
